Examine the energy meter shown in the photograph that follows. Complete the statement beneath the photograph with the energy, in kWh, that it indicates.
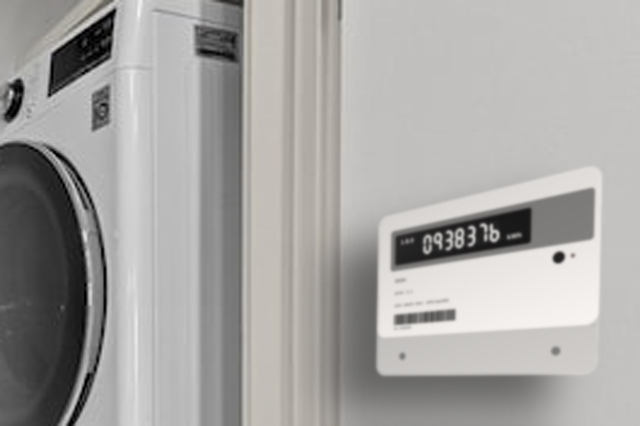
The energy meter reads 938376 kWh
